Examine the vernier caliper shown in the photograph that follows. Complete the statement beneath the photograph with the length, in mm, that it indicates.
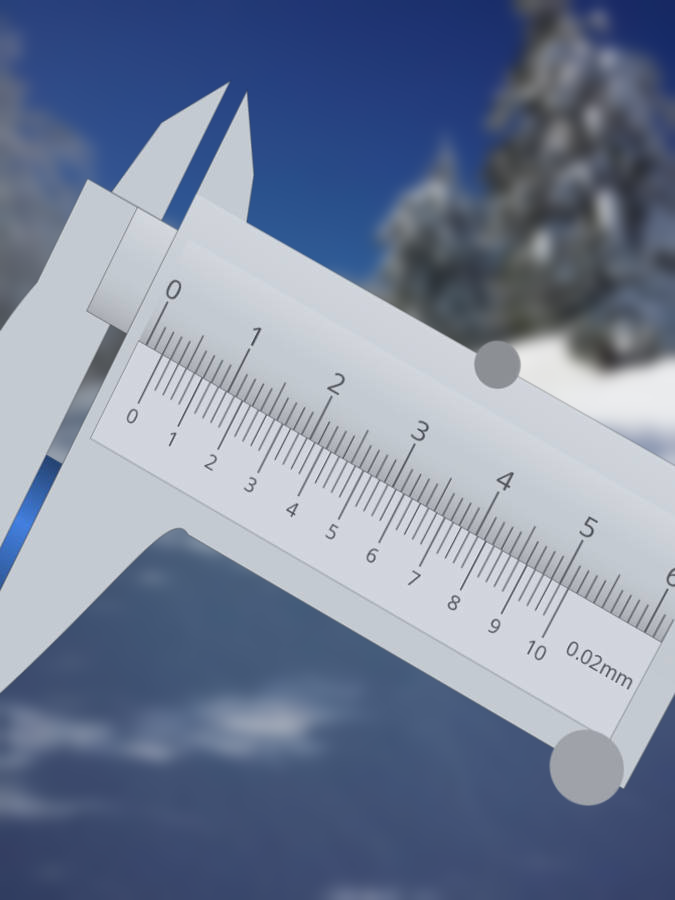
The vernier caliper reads 2.0 mm
